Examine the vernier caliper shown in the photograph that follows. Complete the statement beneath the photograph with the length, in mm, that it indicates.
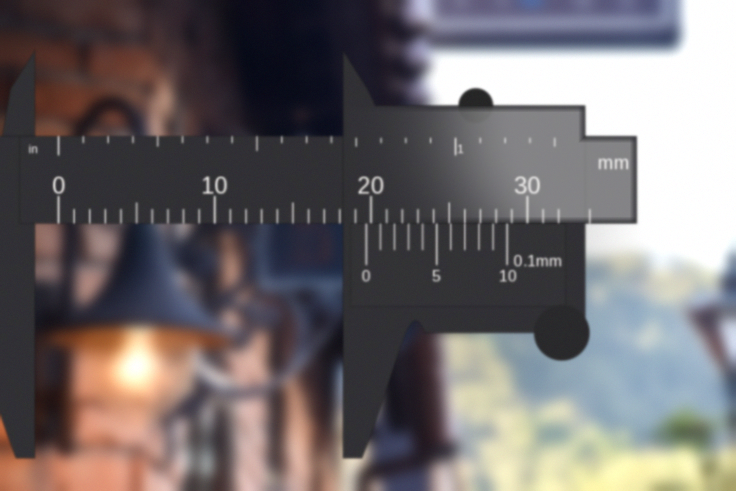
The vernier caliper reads 19.7 mm
